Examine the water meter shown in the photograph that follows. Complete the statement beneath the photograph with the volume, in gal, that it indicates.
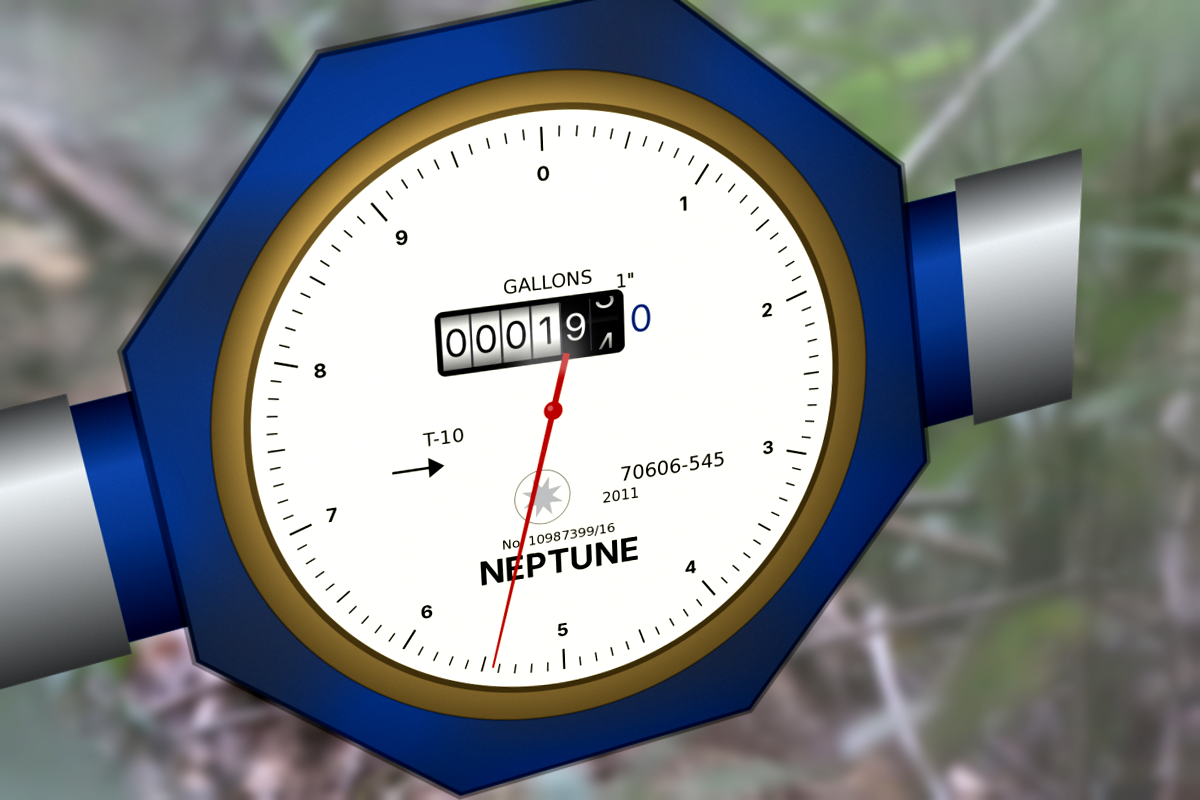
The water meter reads 1935.4 gal
